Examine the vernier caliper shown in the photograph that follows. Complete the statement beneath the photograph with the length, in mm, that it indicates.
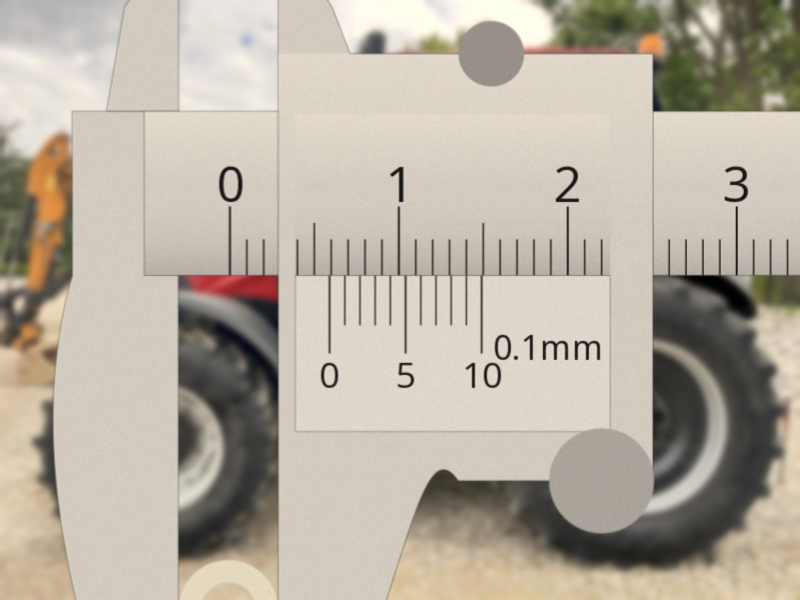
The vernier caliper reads 5.9 mm
